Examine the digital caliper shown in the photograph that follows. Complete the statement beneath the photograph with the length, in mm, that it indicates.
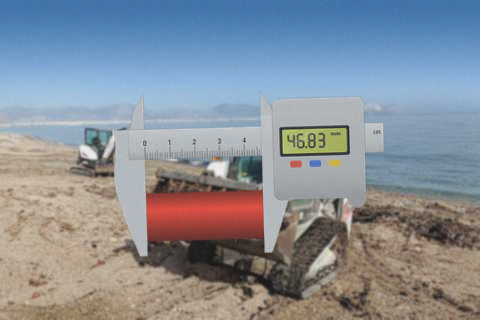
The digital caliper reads 46.83 mm
